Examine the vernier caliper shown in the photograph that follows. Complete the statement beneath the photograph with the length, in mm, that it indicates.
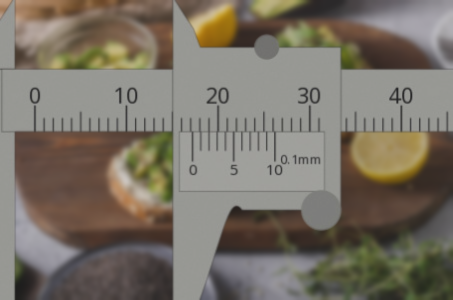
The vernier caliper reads 17.2 mm
